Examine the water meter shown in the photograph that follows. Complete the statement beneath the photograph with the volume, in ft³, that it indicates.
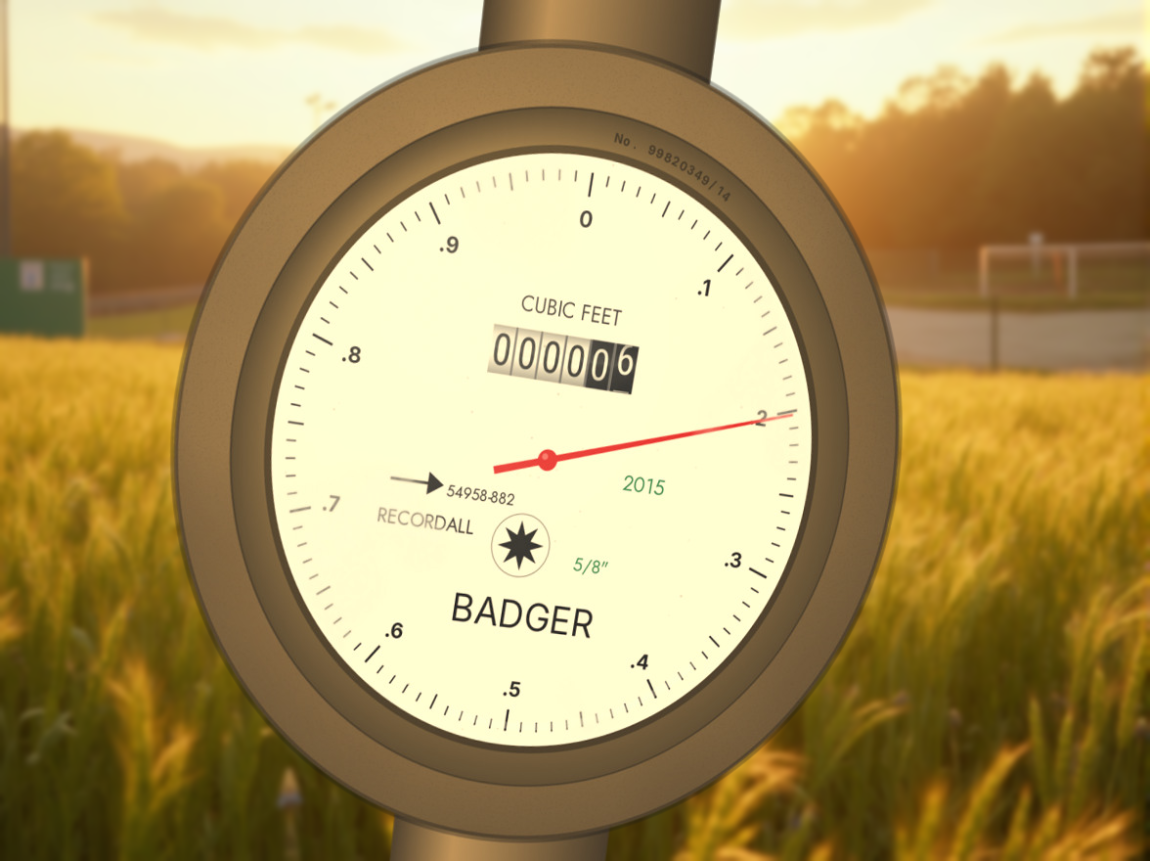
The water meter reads 6.20 ft³
